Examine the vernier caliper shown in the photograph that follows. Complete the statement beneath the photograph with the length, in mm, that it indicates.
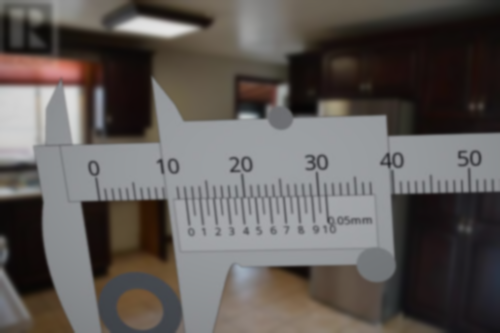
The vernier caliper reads 12.0 mm
